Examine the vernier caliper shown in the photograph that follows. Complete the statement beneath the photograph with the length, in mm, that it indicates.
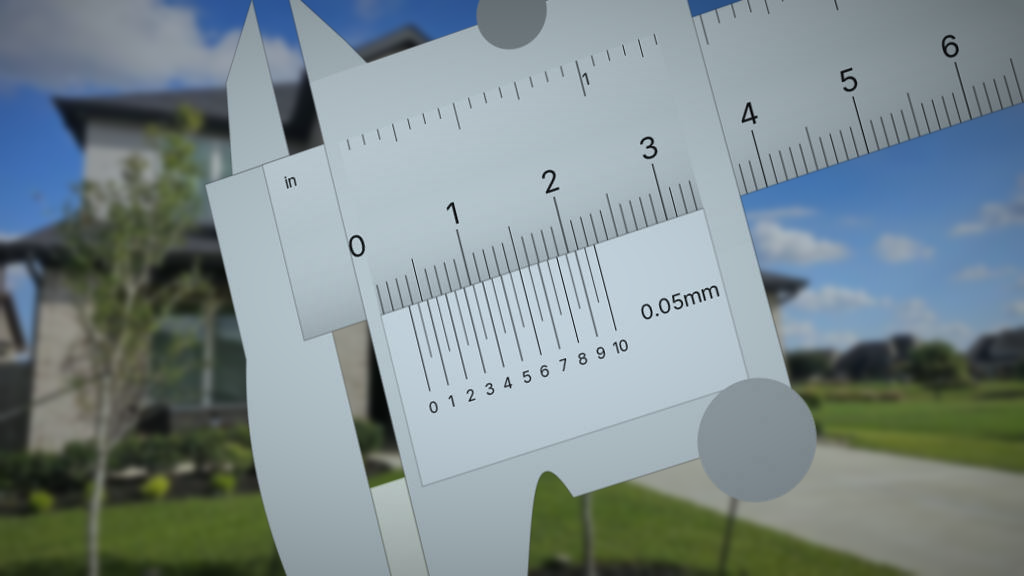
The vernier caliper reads 3.6 mm
